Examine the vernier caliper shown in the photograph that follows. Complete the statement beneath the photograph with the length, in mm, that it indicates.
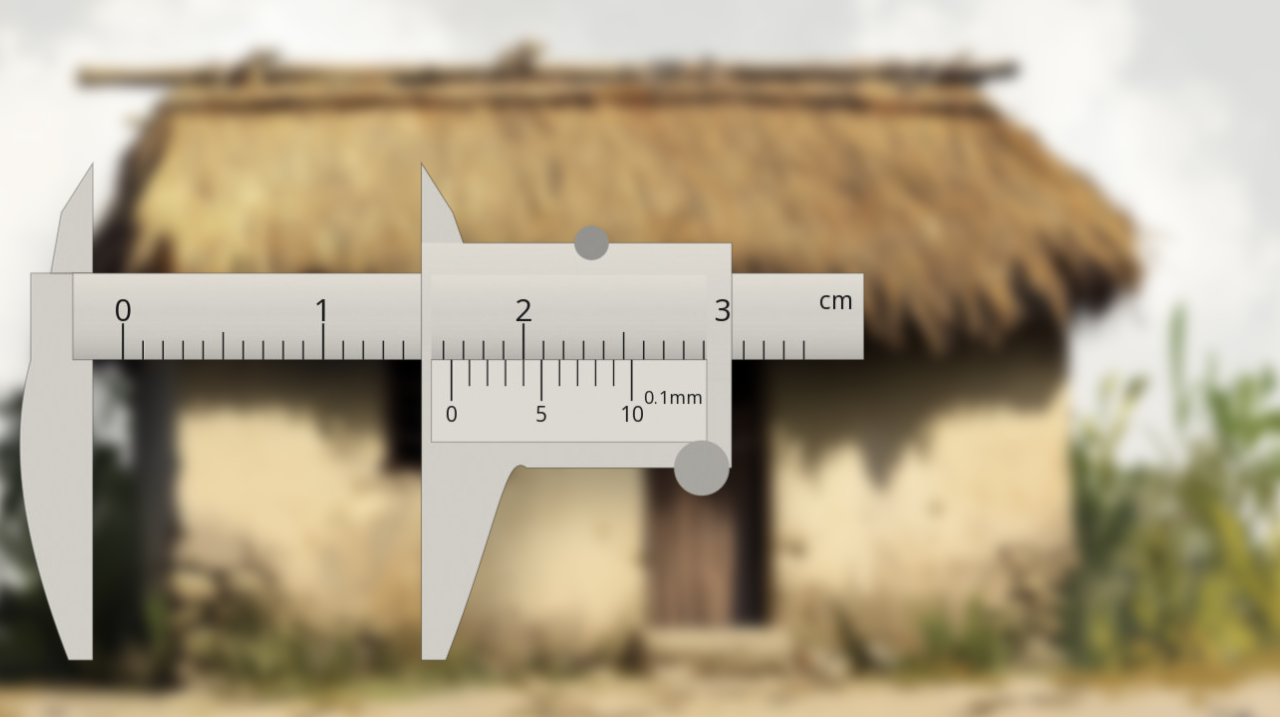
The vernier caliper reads 16.4 mm
